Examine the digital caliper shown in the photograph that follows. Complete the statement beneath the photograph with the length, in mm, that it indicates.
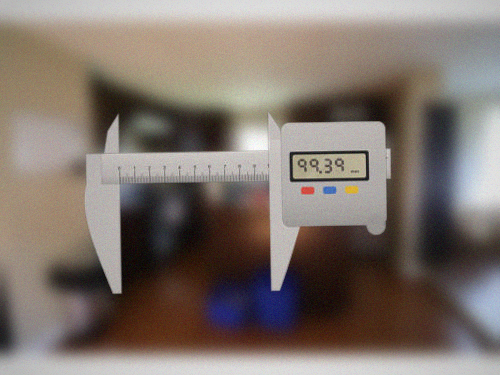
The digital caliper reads 99.39 mm
